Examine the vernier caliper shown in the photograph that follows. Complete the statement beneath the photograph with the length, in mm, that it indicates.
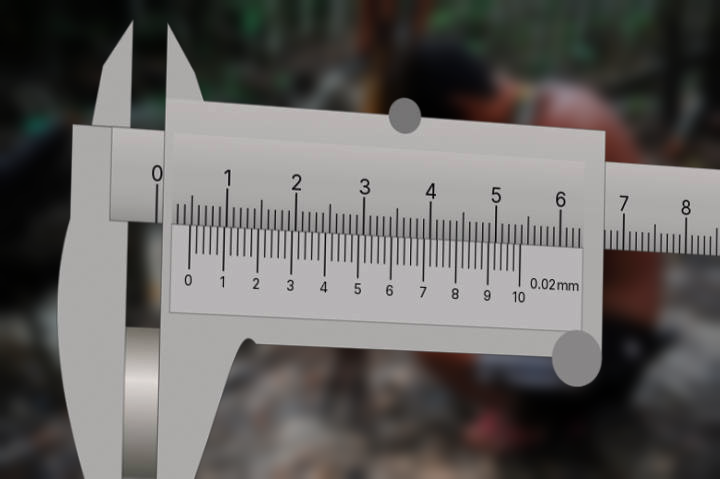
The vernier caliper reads 4.8 mm
